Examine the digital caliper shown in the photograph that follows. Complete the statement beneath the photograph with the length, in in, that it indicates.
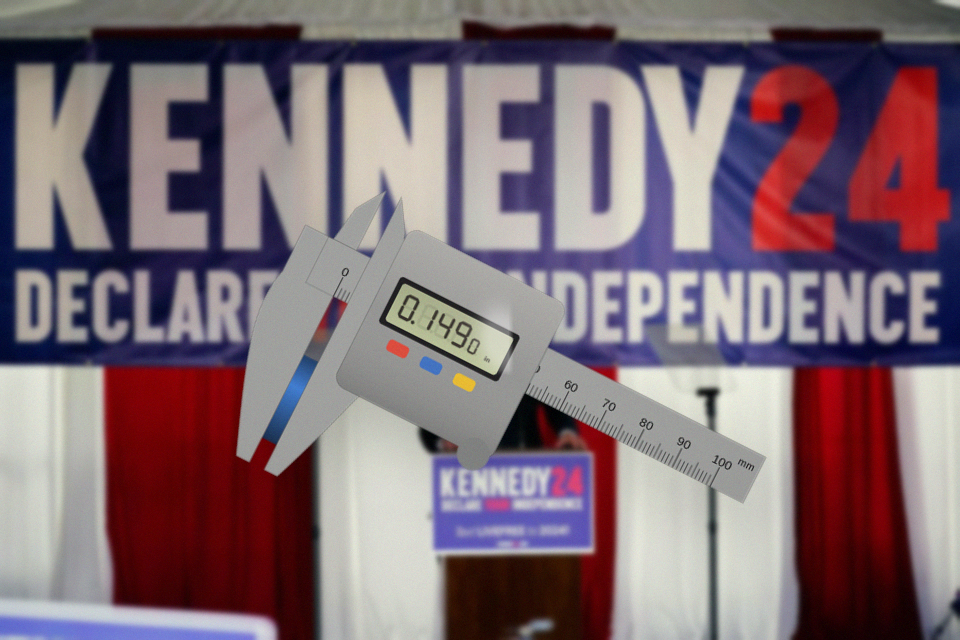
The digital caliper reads 0.1490 in
